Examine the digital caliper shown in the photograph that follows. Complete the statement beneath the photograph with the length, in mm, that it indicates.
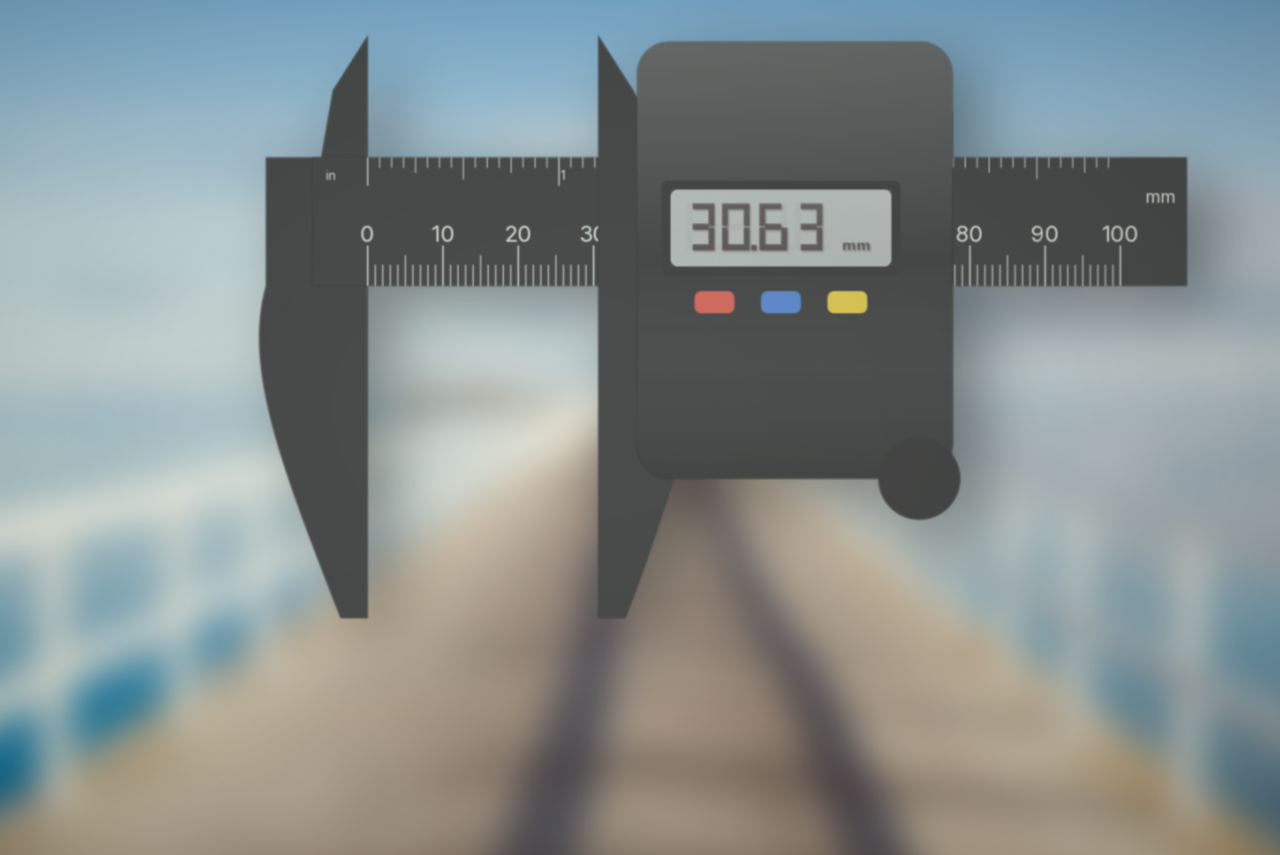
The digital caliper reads 30.63 mm
